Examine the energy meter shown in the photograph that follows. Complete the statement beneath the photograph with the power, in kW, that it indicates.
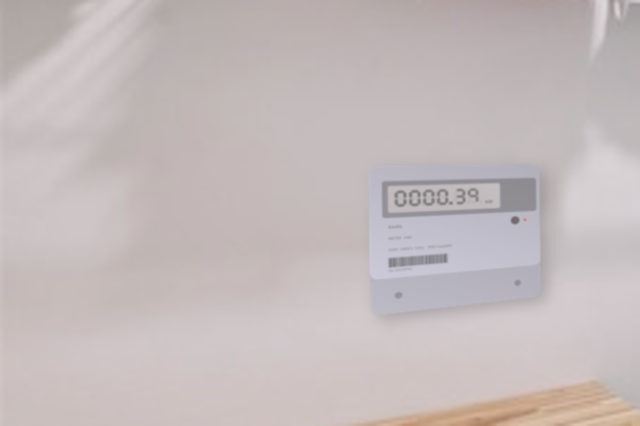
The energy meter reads 0.39 kW
